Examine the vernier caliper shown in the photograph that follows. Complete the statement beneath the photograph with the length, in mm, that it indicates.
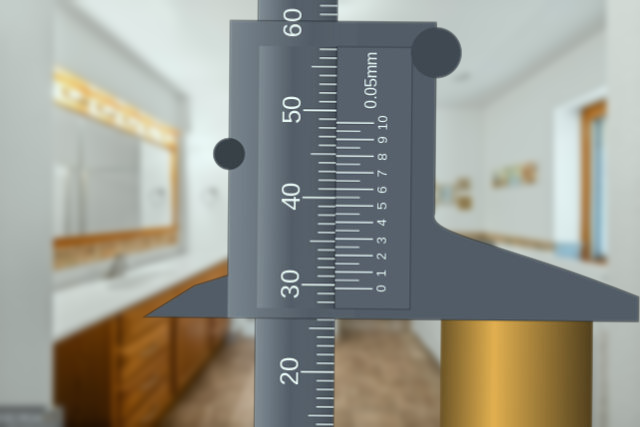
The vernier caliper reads 29.6 mm
